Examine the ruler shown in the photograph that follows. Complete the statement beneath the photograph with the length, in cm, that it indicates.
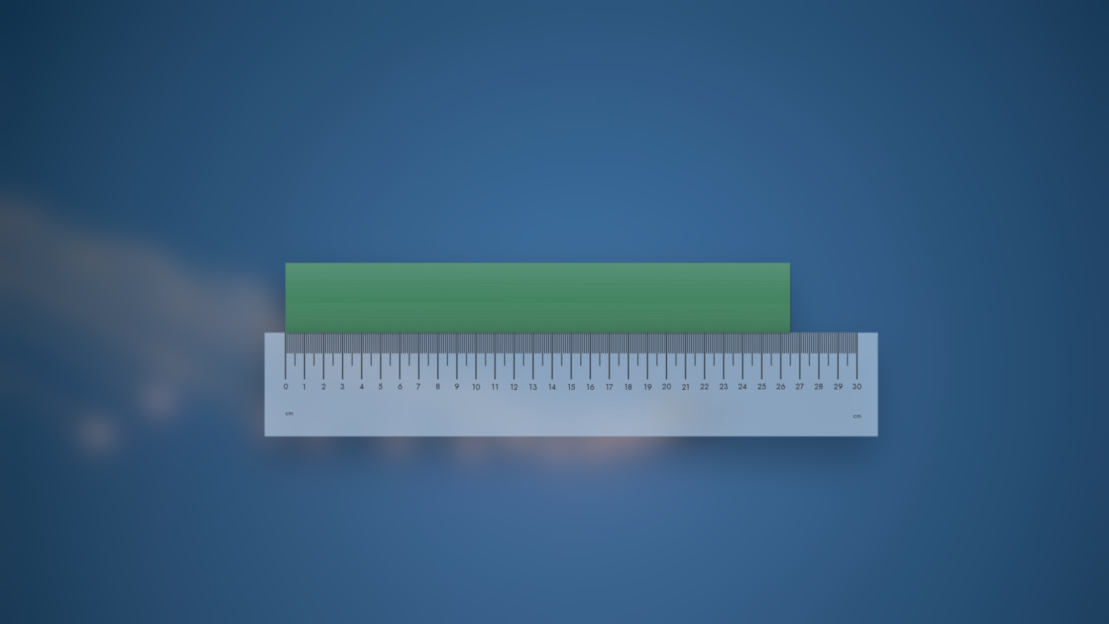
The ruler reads 26.5 cm
